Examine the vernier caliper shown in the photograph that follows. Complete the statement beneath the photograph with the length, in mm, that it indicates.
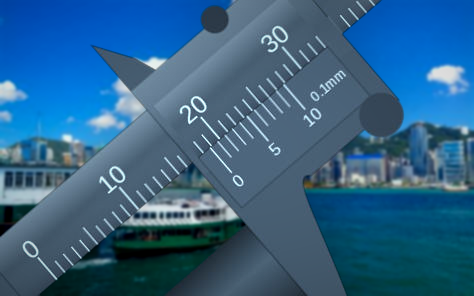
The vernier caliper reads 18.8 mm
